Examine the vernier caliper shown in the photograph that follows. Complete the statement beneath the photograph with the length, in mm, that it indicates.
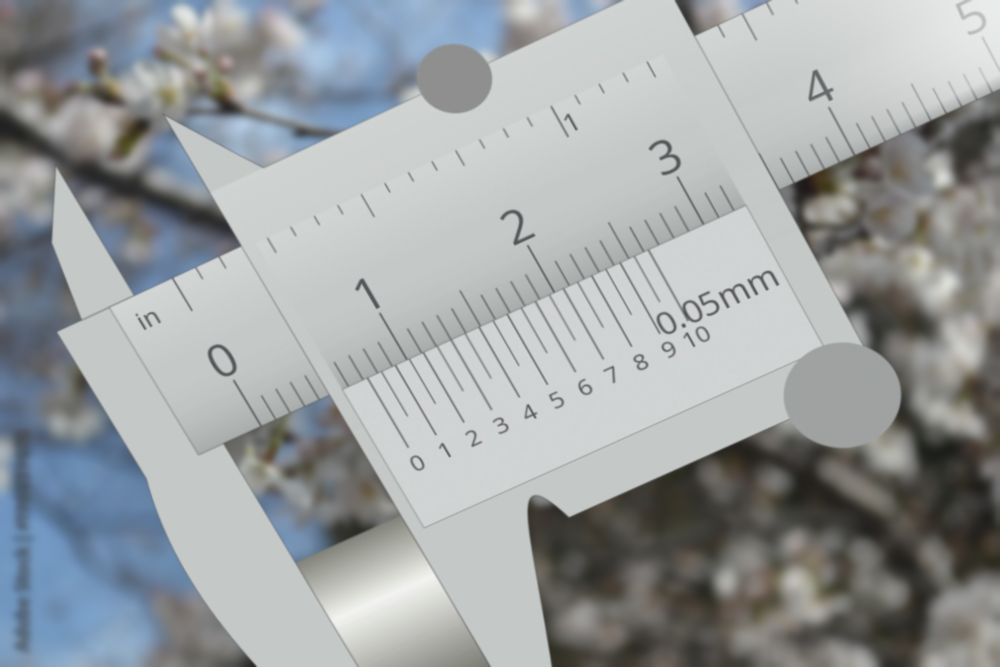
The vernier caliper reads 7.3 mm
